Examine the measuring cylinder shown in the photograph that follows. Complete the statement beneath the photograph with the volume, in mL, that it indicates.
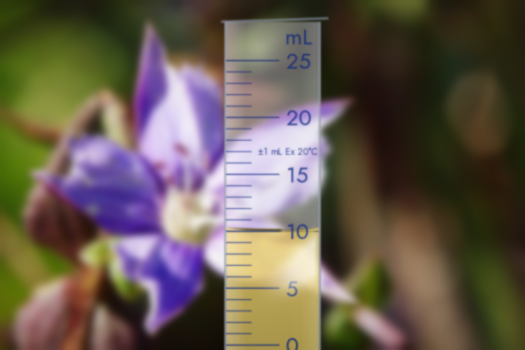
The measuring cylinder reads 10 mL
